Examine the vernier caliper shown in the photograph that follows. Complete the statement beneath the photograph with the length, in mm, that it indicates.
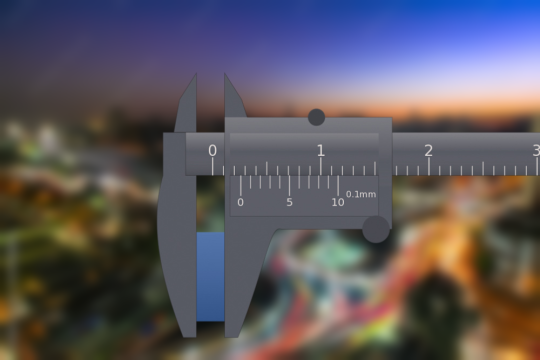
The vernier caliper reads 2.6 mm
